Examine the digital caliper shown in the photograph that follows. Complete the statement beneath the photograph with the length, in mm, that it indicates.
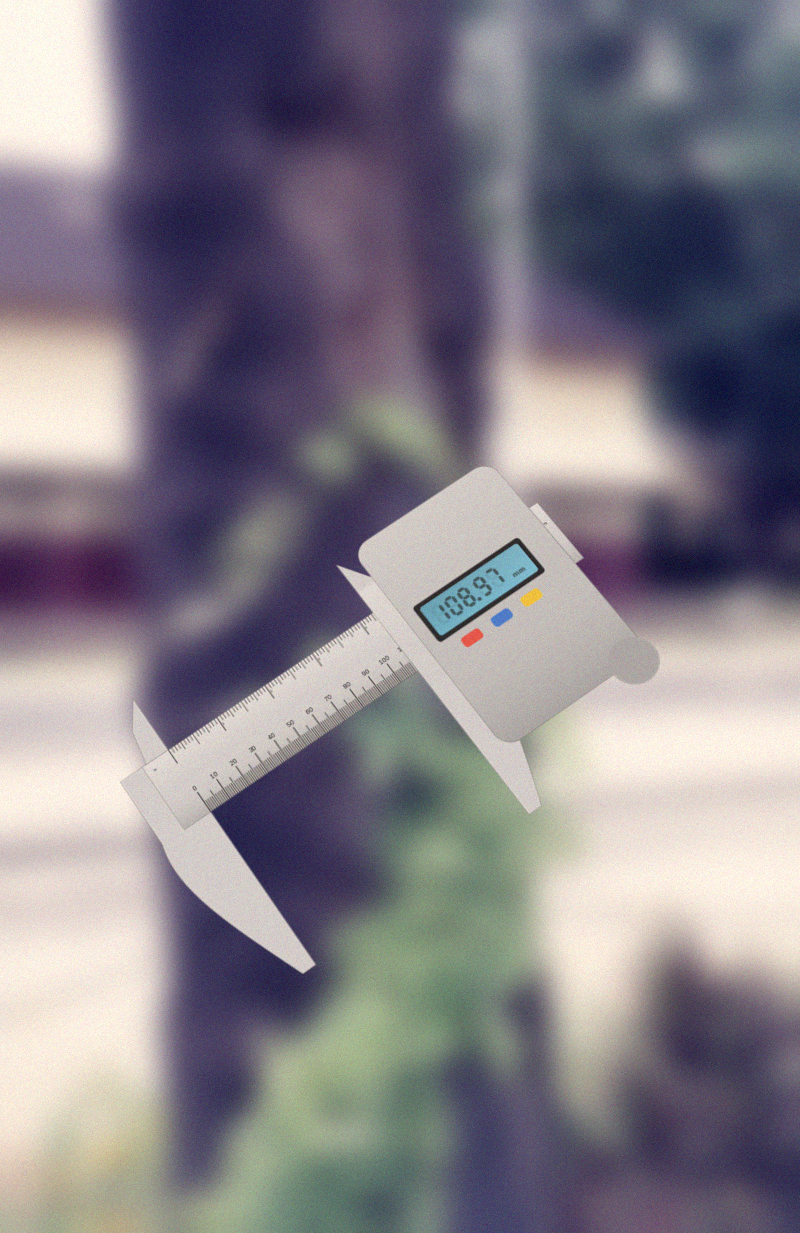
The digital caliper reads 108.97 mm
